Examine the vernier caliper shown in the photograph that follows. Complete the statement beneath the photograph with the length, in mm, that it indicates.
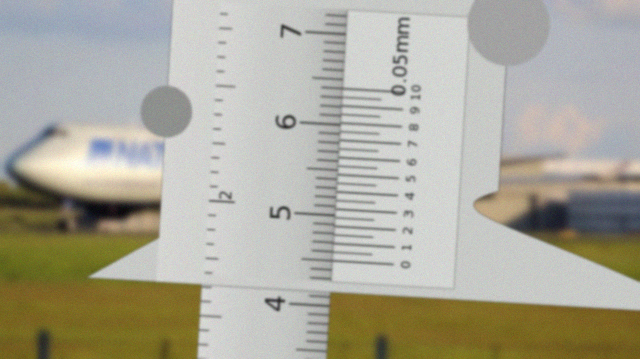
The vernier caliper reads 45.0 mm
